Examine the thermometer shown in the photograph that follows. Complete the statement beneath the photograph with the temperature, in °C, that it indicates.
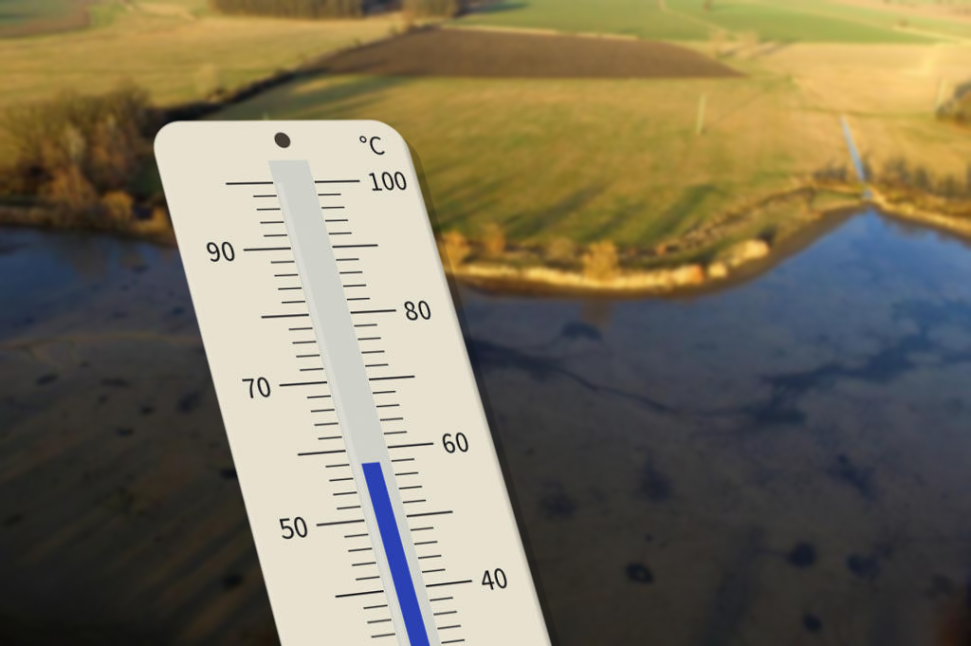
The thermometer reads 58 °C
